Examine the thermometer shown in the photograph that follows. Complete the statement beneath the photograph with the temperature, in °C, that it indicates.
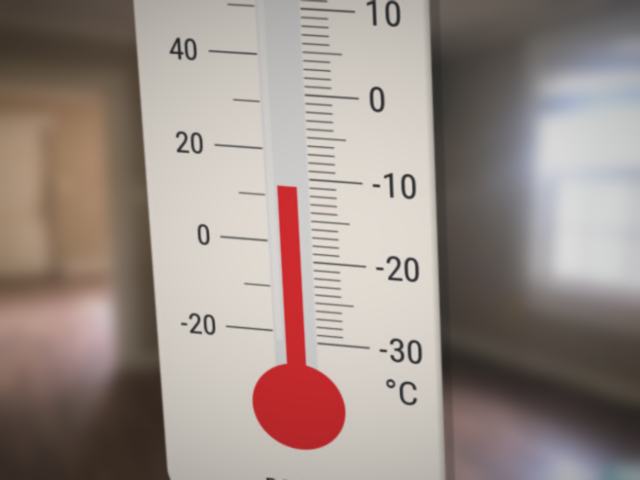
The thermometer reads -11 °C
